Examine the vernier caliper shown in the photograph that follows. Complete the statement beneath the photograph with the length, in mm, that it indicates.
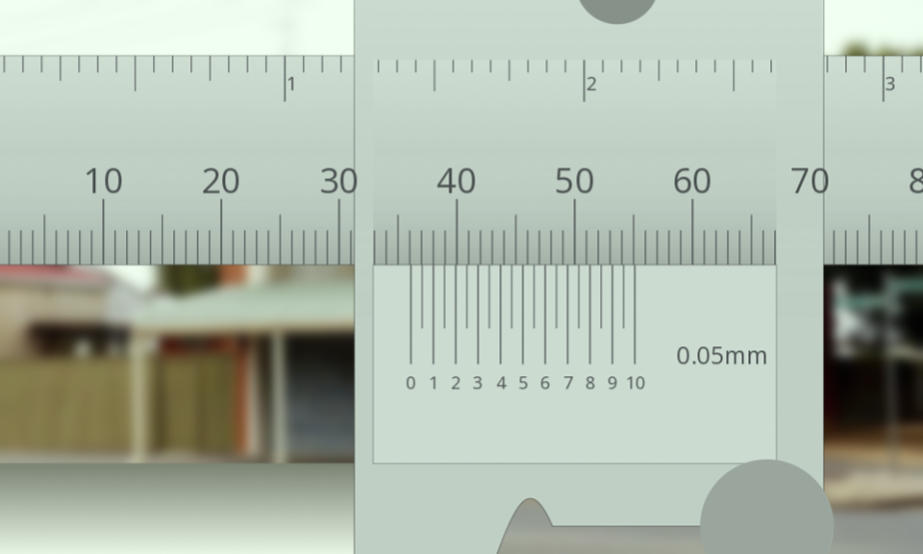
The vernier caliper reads 36.1 mm
